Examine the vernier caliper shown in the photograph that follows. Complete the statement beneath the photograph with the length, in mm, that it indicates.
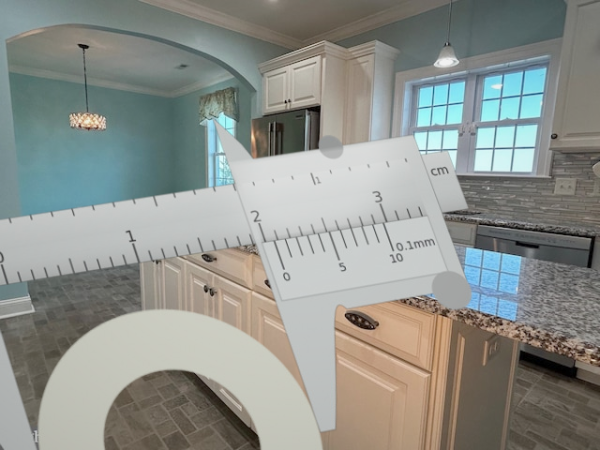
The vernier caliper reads 20.7 mm
